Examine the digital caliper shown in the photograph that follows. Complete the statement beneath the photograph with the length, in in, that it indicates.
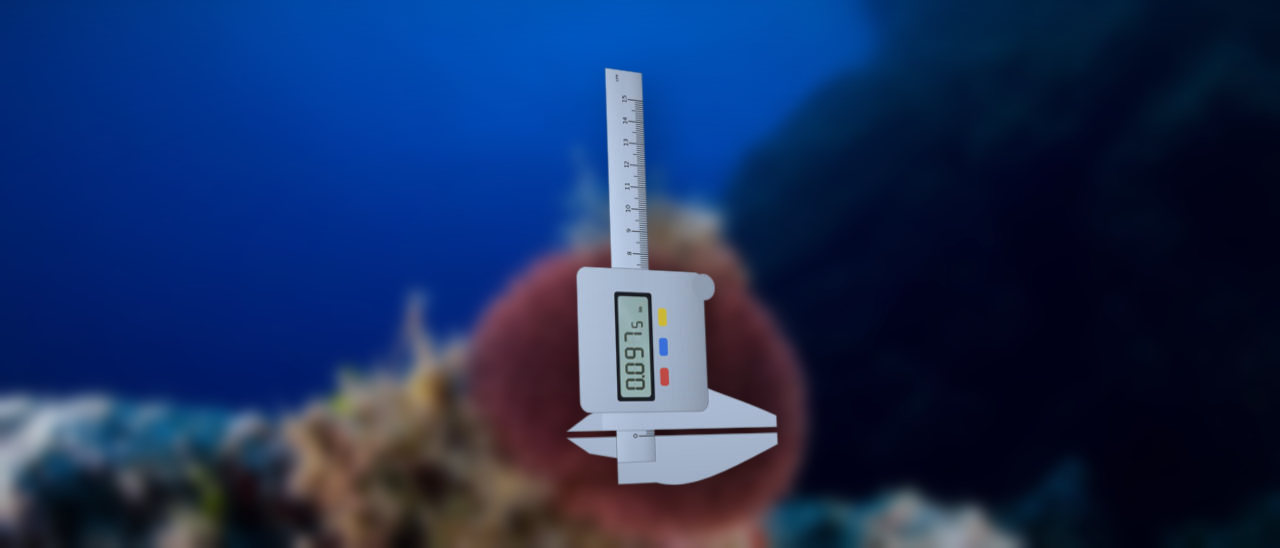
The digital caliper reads 0.0975 in
